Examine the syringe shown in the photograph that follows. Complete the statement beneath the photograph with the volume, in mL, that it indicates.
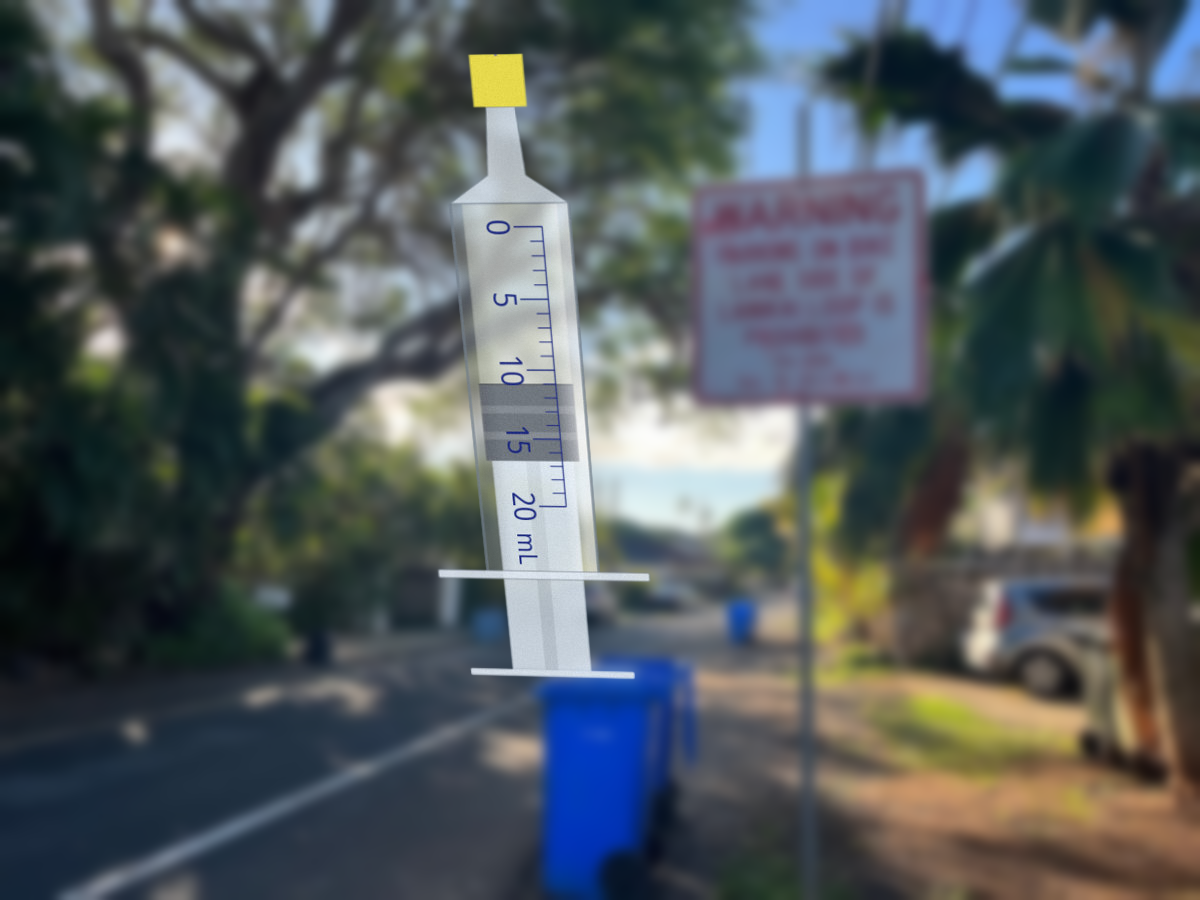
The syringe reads 11 mL
